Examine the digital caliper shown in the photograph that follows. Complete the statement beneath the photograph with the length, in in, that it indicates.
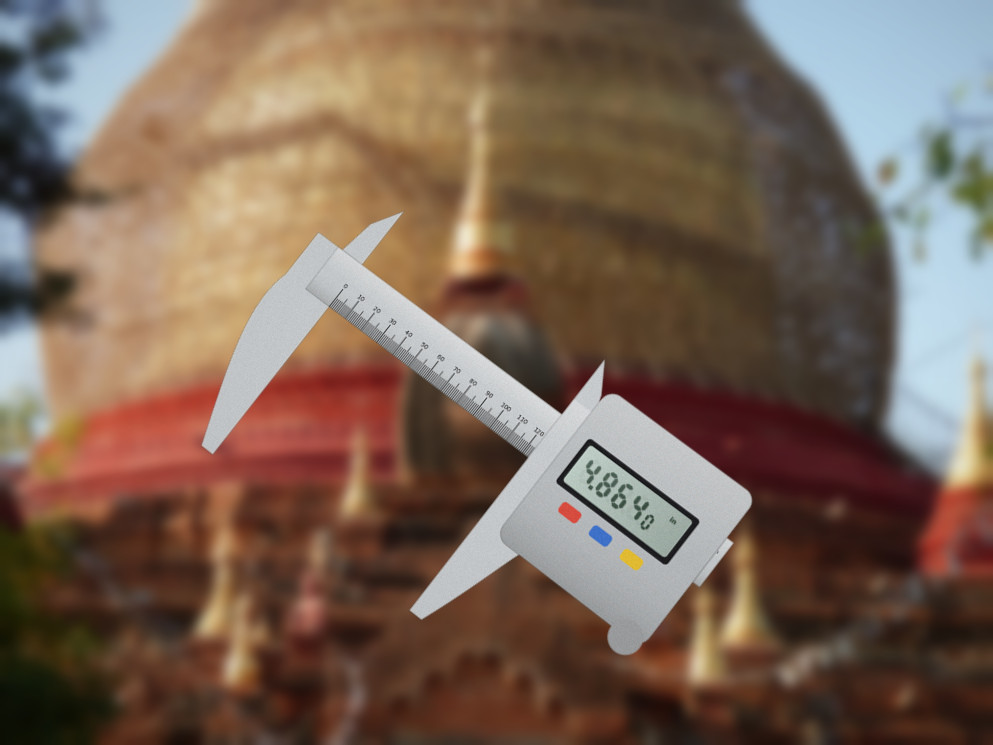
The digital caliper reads 4.8640 in
